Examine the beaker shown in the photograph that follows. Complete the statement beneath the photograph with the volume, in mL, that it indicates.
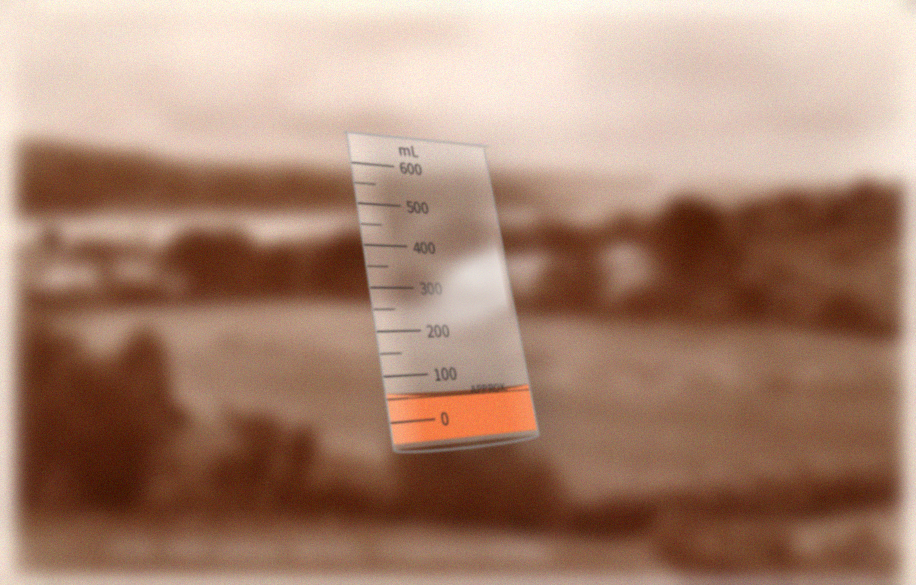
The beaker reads 50 mL
